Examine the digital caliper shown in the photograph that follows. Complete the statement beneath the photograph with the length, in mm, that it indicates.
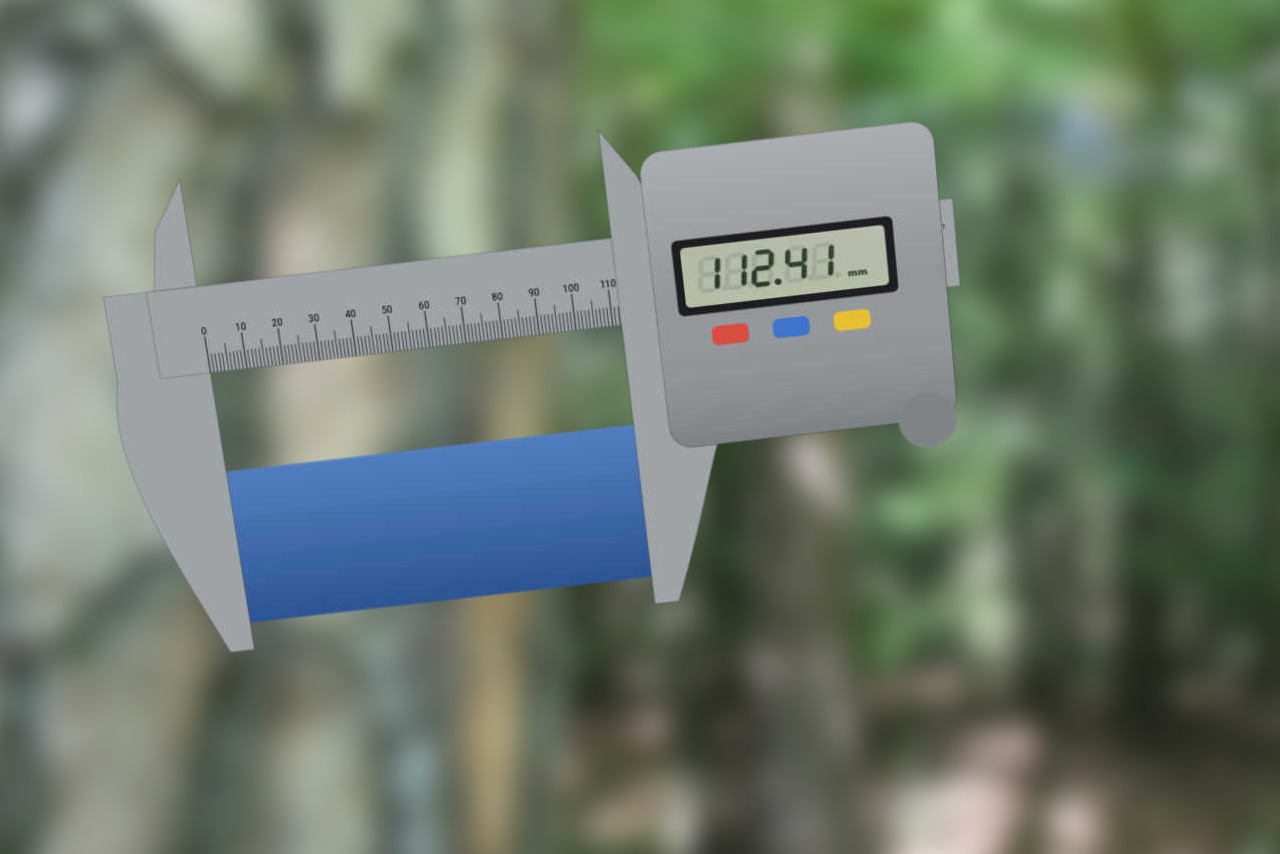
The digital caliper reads 112.41 mm
